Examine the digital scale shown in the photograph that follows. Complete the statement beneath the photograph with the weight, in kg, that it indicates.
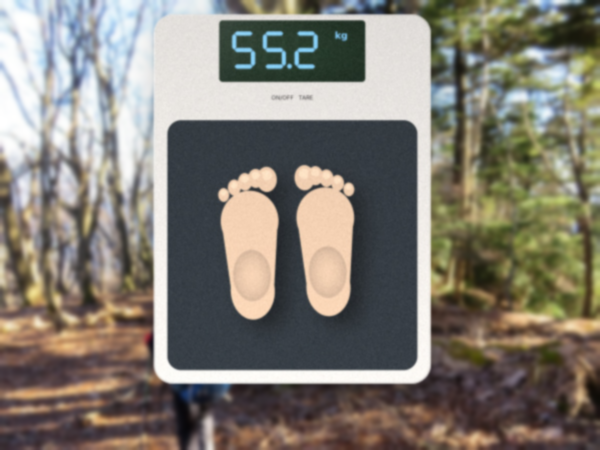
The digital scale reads 55.2 kg
